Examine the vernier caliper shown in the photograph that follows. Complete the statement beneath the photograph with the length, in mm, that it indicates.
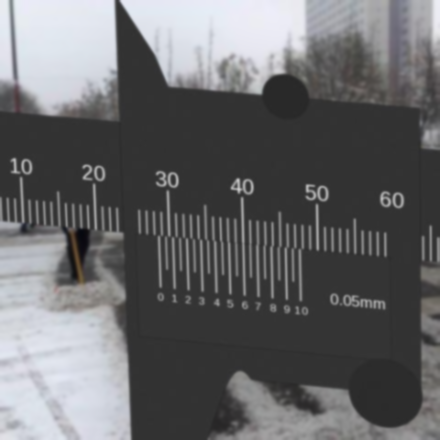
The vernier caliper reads 28.6 mm
